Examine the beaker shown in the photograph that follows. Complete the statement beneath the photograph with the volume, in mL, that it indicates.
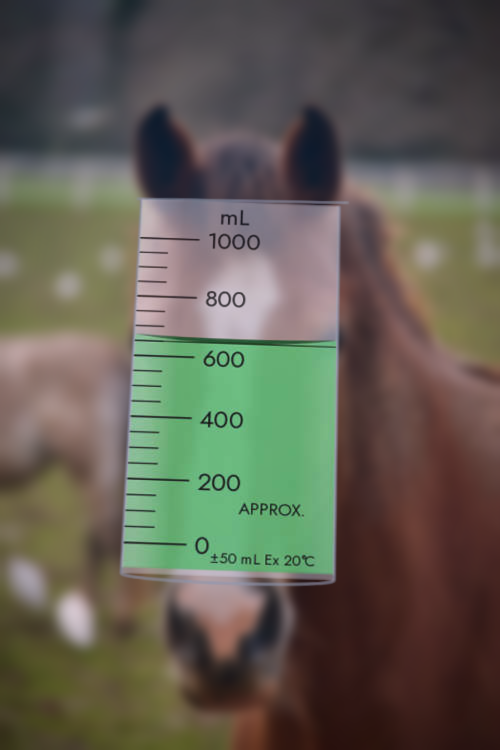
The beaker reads 650 mL
